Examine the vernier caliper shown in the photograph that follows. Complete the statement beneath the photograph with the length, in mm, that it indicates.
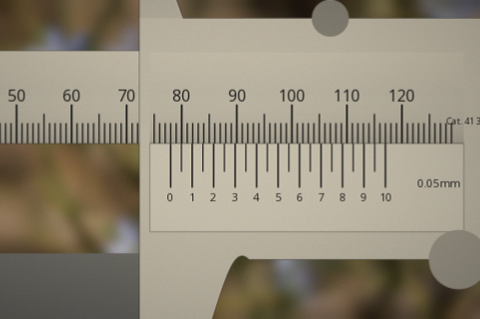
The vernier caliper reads 78.0 mm
